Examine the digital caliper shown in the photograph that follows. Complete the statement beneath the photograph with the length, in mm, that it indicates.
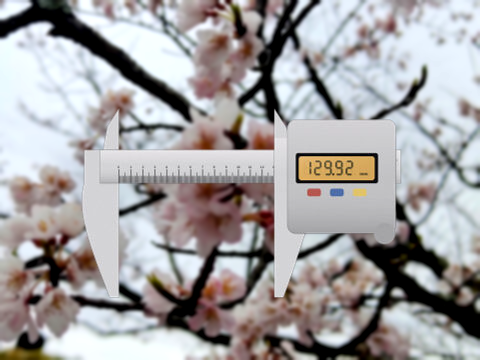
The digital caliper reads 129.92 mm
